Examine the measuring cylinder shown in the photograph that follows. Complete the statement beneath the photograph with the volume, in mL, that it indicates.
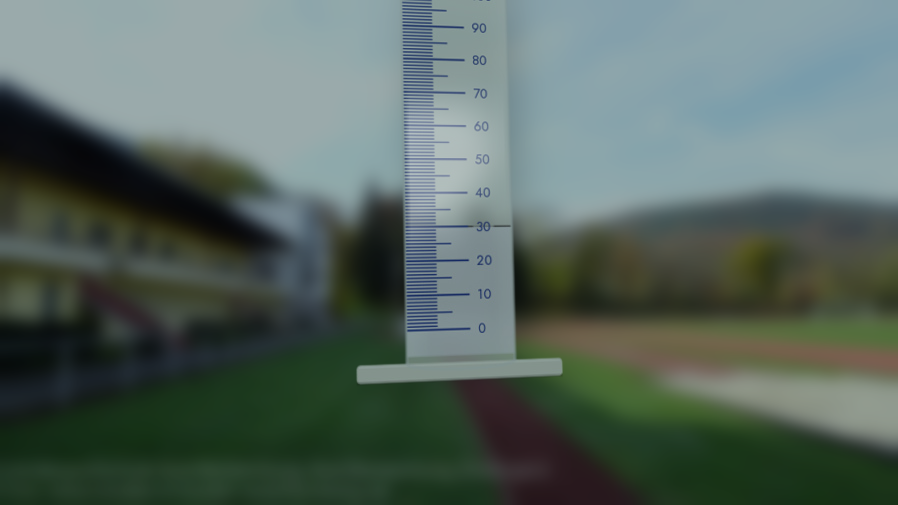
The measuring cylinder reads 30 mL
